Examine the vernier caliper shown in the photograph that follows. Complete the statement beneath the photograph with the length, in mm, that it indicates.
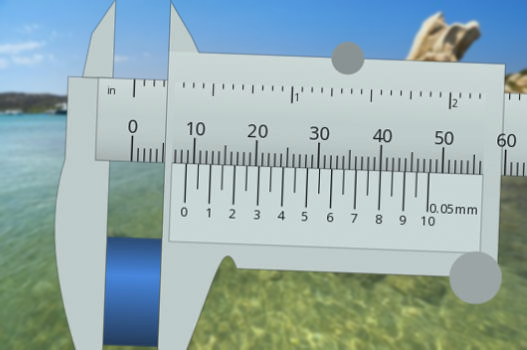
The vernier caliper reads 8.8 mm
